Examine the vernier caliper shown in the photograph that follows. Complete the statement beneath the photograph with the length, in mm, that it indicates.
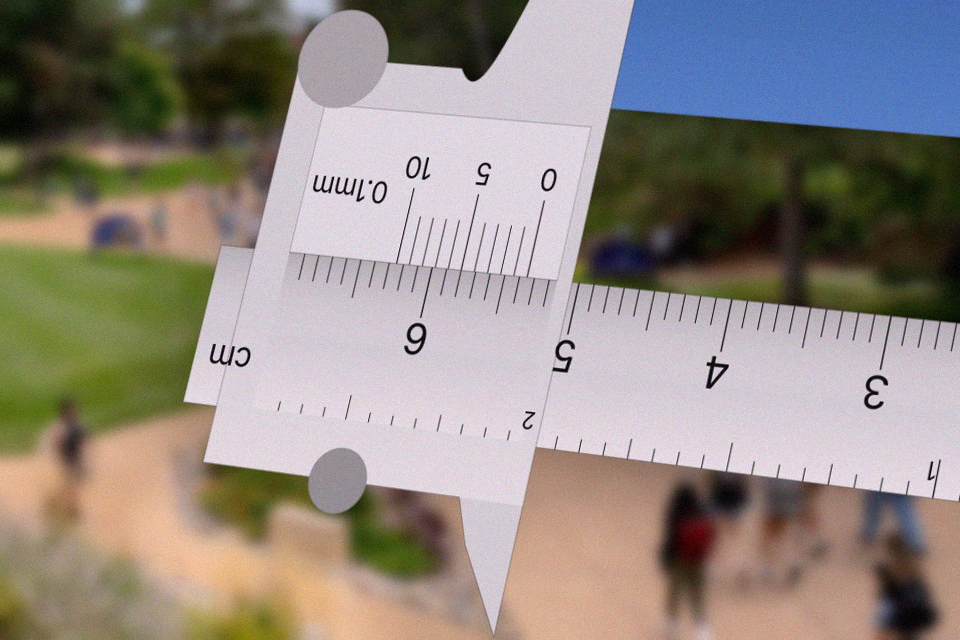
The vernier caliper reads 53.5 mm
